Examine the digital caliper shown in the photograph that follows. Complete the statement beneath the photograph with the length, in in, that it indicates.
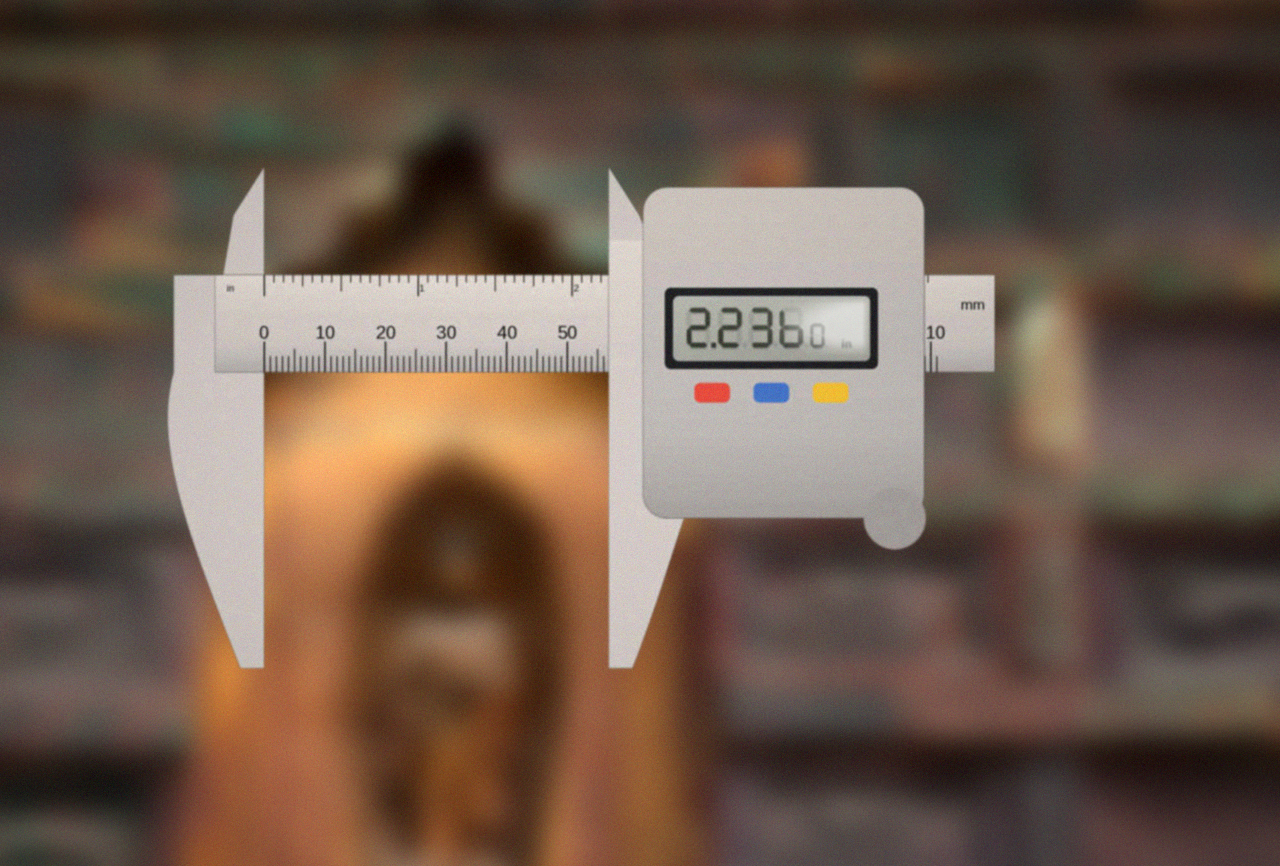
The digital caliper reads 2.2360 in
